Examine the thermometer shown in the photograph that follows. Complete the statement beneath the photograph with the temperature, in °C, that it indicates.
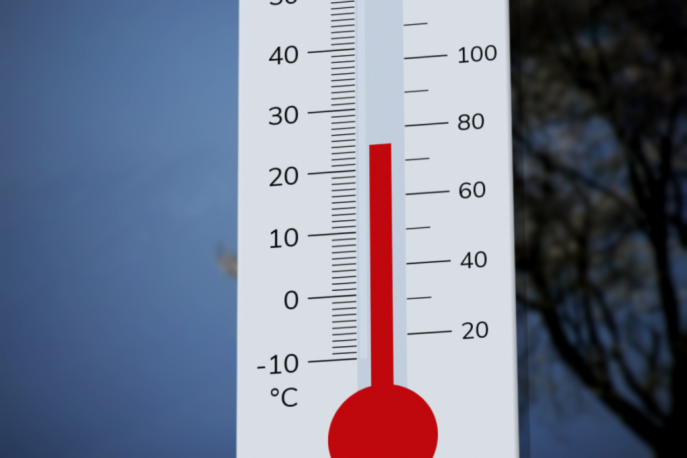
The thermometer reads 24 °C
